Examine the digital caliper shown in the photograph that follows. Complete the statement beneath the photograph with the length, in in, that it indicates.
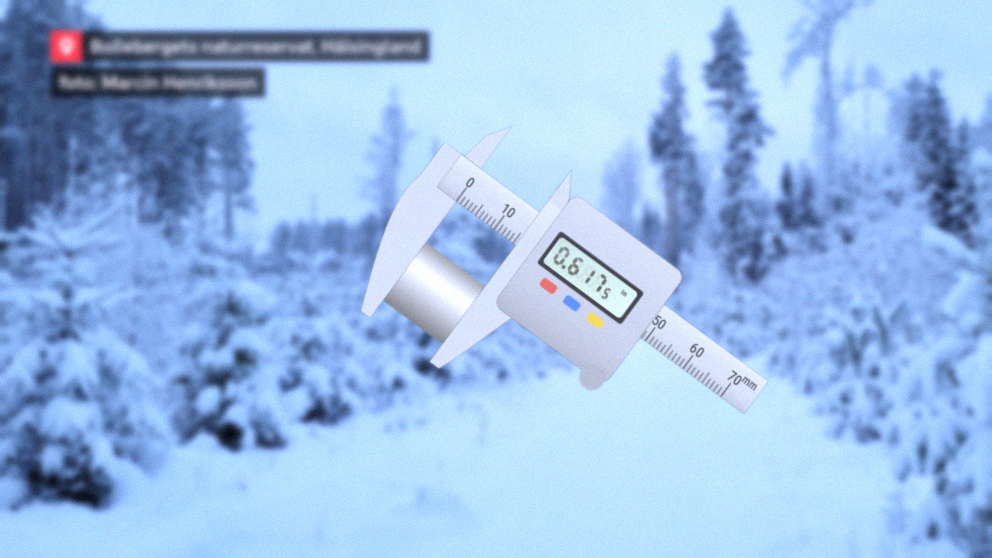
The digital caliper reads 0.6175 in
